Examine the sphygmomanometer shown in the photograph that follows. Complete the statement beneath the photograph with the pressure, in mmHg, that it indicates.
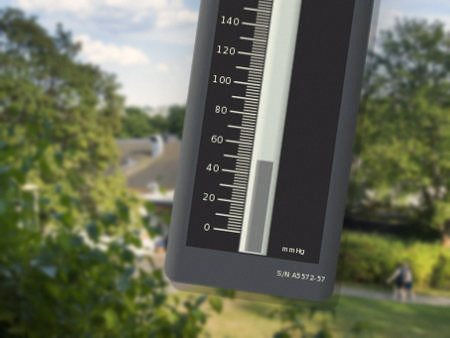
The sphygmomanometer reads 50 mmHg
